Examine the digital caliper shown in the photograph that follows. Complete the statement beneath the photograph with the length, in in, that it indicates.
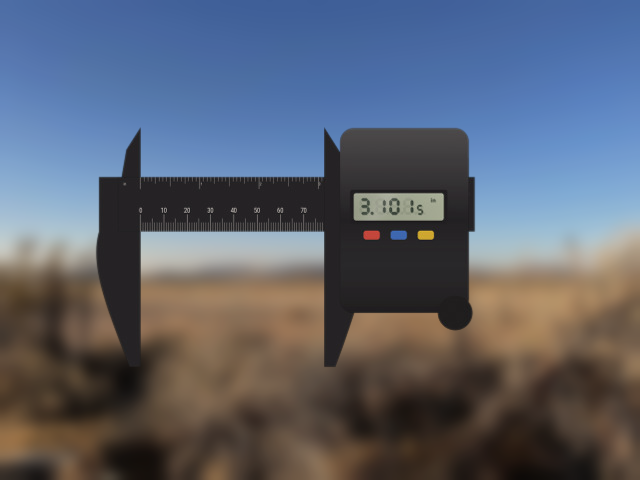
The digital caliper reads 3.1015 in
